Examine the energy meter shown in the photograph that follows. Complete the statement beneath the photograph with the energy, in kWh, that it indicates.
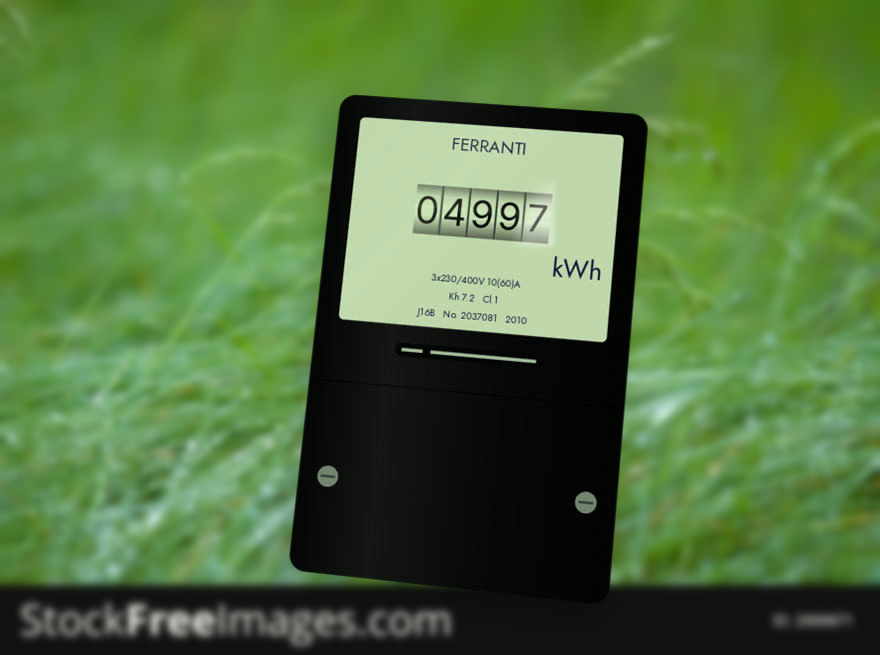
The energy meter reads 4997 kWh
